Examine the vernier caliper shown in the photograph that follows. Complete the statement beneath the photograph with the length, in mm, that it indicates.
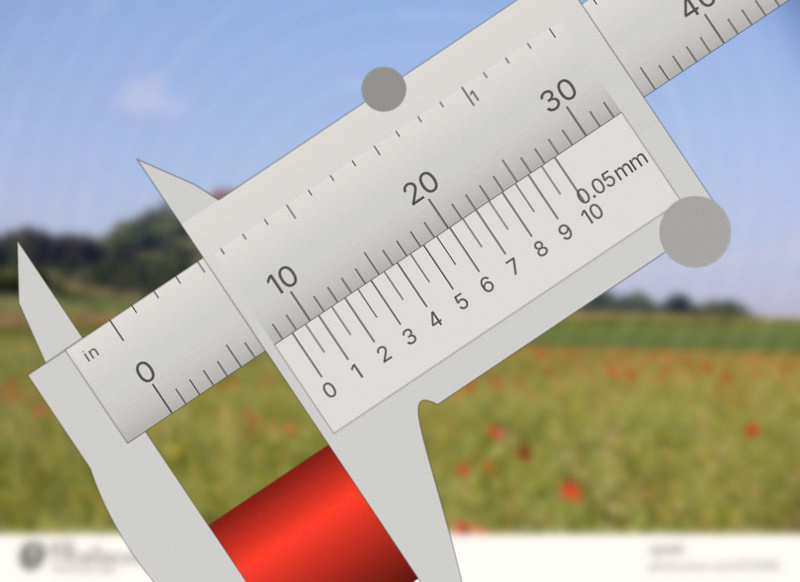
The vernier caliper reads 8.7 mm
